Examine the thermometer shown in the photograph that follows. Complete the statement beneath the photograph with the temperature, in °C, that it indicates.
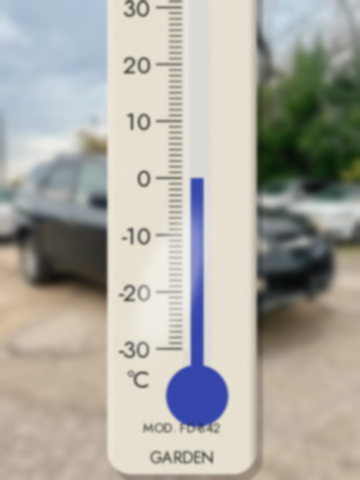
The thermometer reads 0 °C
